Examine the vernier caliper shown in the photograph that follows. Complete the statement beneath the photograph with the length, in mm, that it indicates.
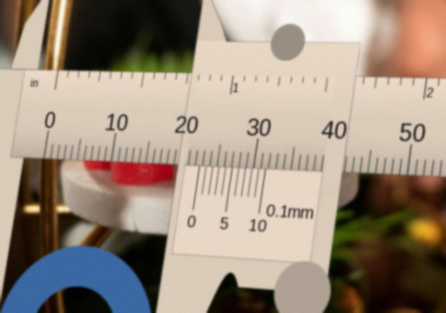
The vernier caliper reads 22.6 mm
